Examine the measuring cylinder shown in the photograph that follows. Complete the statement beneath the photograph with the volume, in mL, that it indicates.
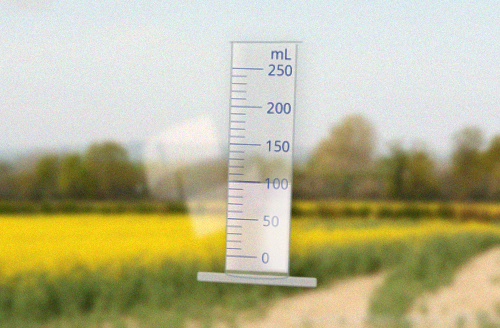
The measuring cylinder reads 100 mL
